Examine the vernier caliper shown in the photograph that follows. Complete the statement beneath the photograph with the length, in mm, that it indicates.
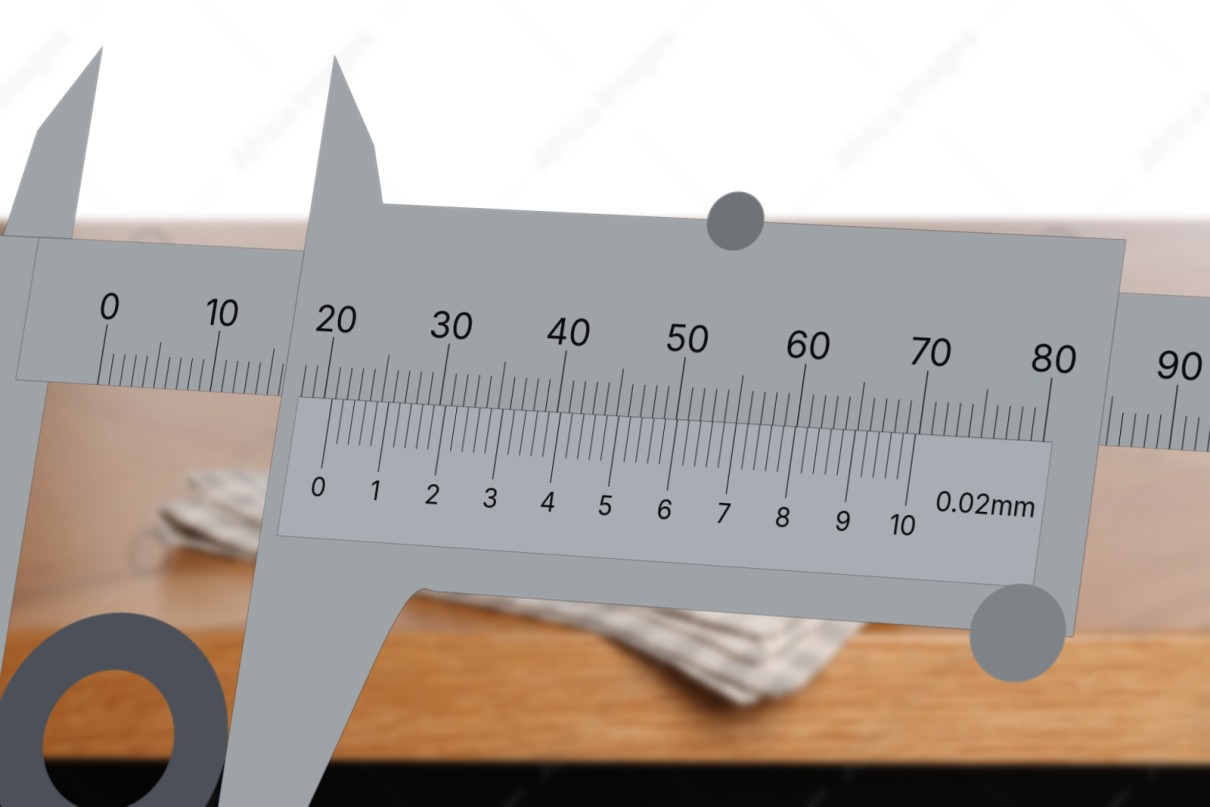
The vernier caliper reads 20.7 mm
